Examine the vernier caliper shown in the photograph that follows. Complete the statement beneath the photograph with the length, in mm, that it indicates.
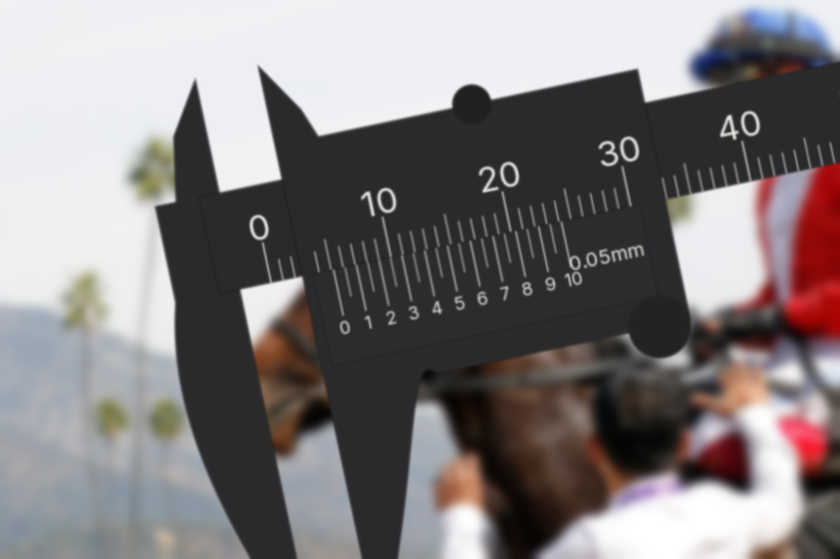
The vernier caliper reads 5.2 mm
